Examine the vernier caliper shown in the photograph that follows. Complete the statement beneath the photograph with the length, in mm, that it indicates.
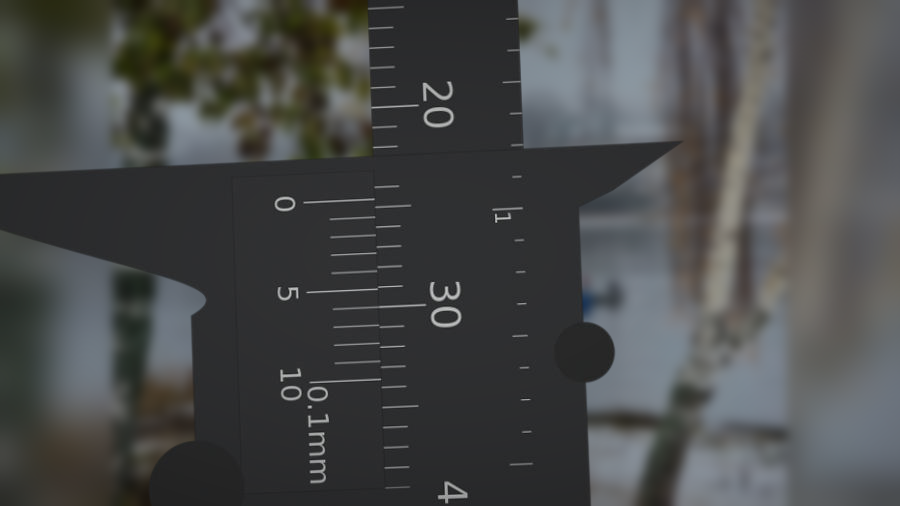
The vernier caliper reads 24.6 mm
